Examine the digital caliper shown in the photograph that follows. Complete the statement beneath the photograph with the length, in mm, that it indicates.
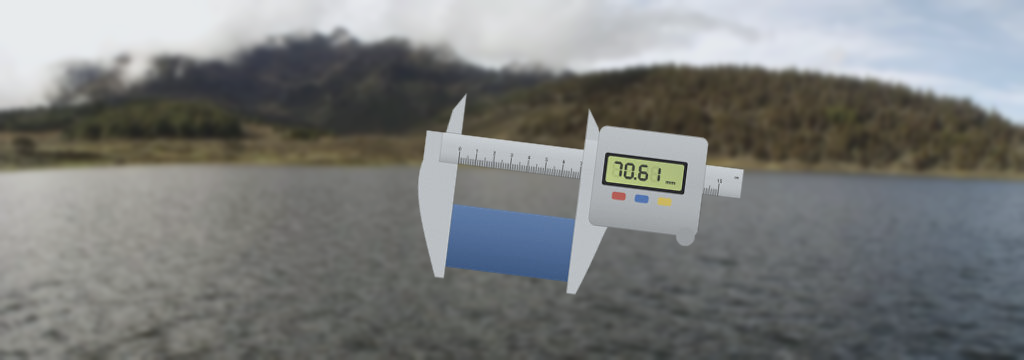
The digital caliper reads 70.61 mm
